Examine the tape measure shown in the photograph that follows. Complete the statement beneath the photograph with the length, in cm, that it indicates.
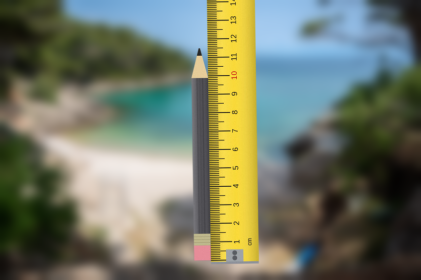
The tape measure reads 11.5 cm
